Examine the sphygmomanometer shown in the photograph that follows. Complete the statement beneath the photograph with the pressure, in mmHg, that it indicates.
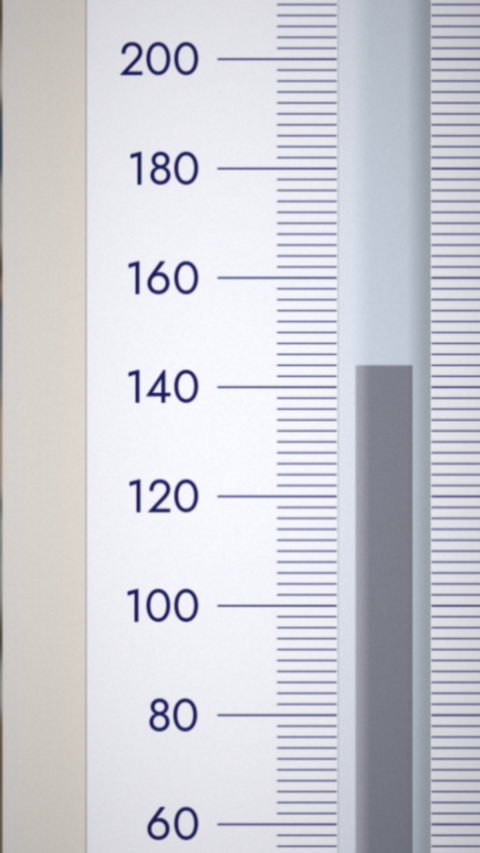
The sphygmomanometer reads 144 mmHg
